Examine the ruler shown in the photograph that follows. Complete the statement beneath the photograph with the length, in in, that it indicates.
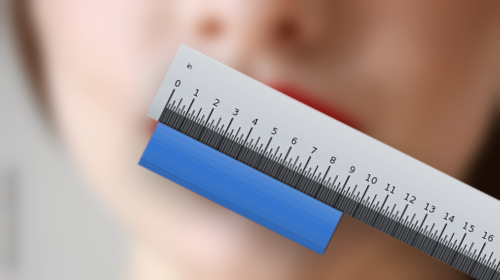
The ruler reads 9.5 in
